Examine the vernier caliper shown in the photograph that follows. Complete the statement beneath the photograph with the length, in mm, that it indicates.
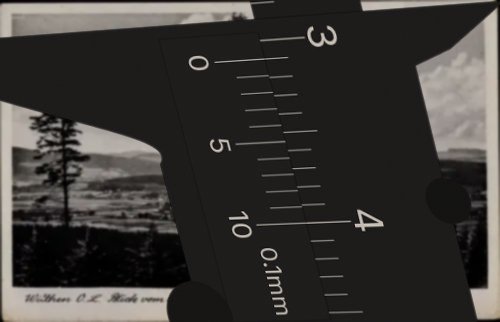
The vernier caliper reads 31.0 mm
